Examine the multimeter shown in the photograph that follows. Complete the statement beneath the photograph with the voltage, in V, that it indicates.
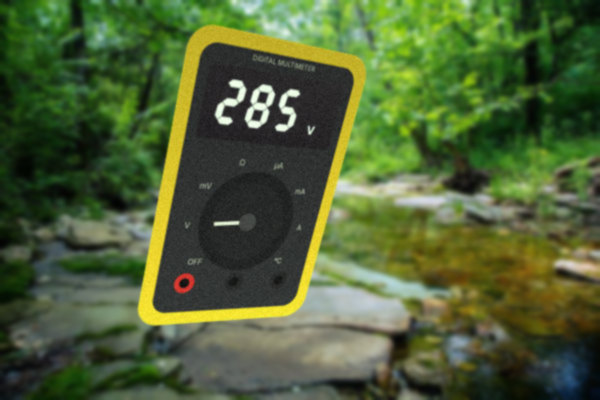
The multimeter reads 285 V
